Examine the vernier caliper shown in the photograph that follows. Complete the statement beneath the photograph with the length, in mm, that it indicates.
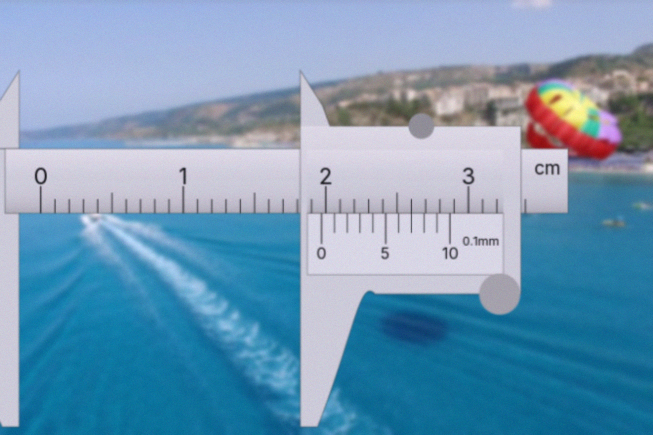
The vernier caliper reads 19.7 mm
